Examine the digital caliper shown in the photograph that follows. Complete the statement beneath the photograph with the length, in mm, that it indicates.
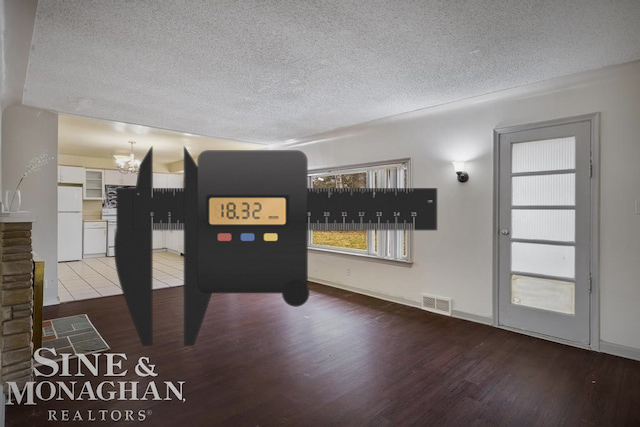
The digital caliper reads 18.32 mm
